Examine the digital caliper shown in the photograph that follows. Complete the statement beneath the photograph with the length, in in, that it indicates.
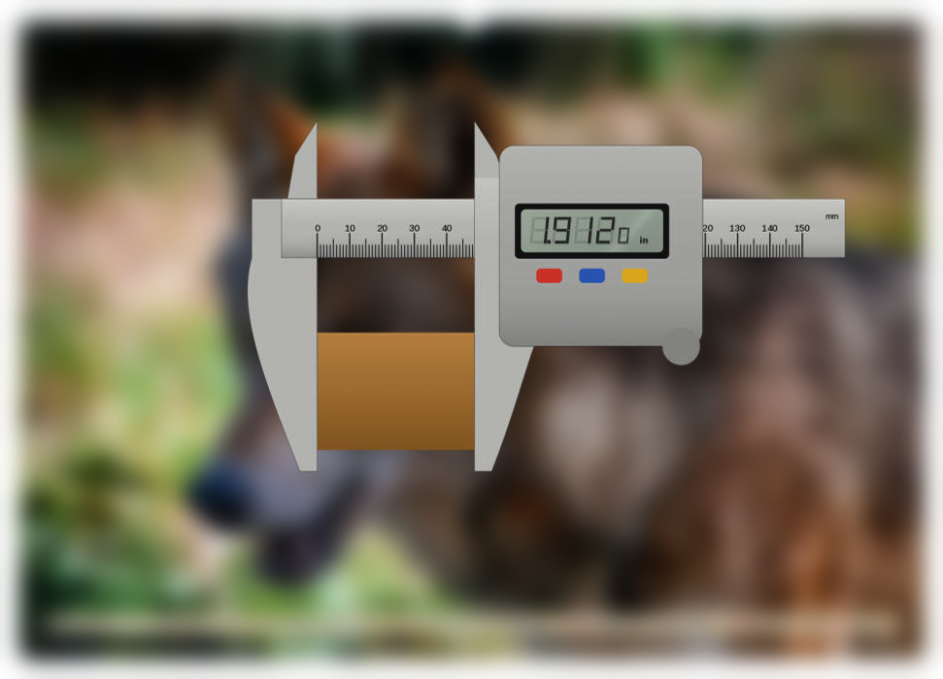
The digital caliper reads 1.9120 in
